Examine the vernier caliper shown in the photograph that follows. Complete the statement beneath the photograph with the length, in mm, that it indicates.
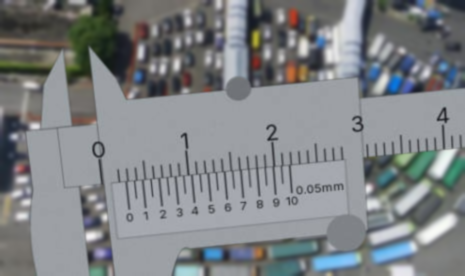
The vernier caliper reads 2.8 mm
